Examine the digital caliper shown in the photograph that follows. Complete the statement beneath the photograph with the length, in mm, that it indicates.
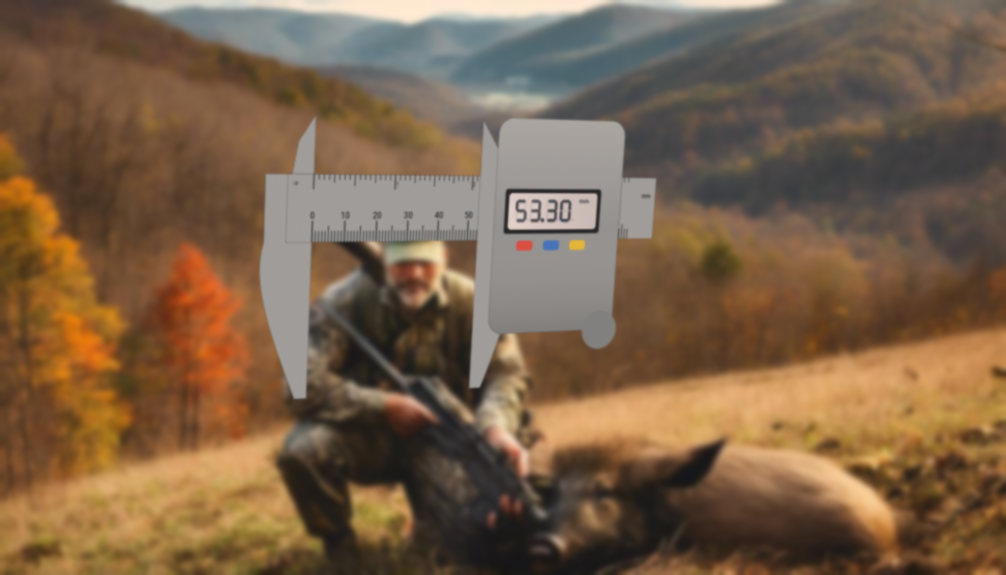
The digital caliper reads 53.30 mm
